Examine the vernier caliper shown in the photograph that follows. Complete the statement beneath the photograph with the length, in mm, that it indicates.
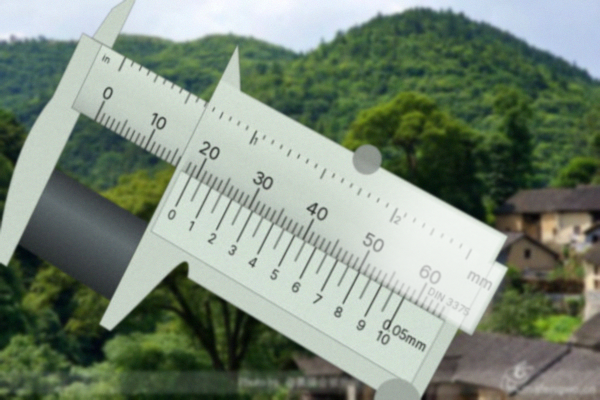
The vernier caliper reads 19.0 mm
